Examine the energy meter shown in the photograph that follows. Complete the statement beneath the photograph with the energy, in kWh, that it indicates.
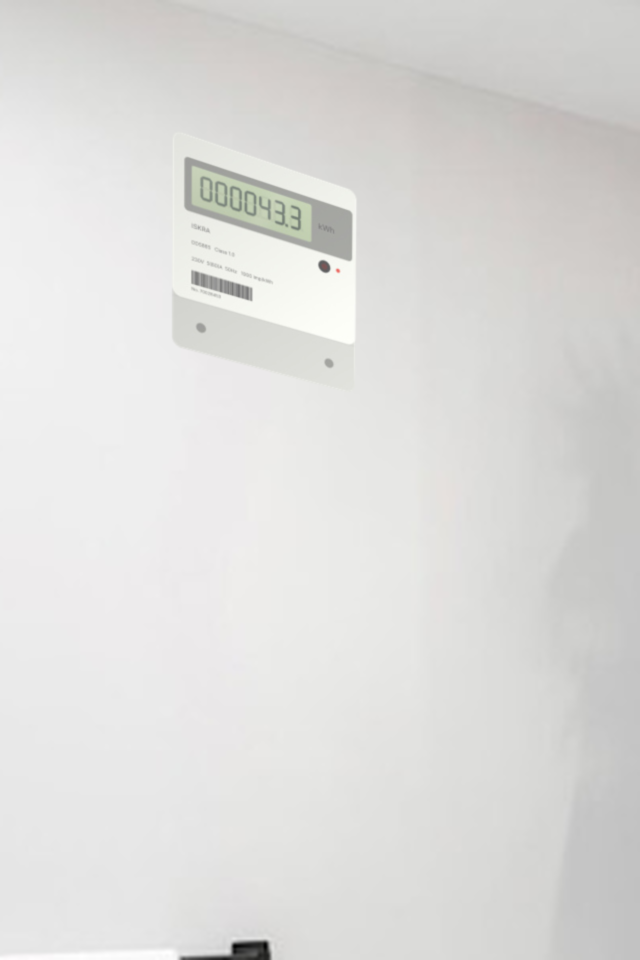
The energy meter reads 43.3 kWh
